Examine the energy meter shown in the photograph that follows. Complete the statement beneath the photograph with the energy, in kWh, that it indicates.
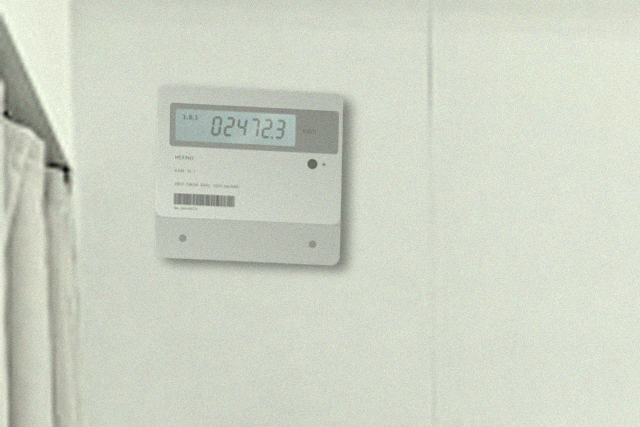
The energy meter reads 2472.3 kWh
